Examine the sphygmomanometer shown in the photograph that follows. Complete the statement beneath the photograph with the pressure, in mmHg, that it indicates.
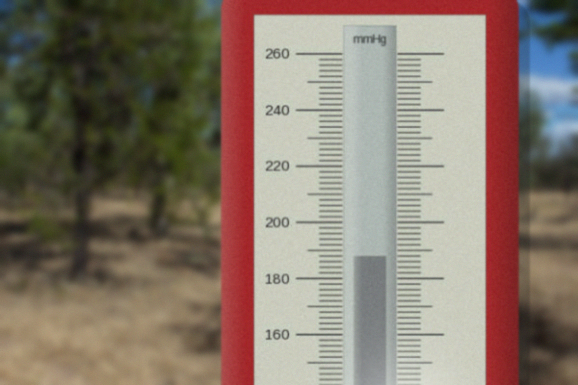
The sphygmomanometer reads 188 mmHg
